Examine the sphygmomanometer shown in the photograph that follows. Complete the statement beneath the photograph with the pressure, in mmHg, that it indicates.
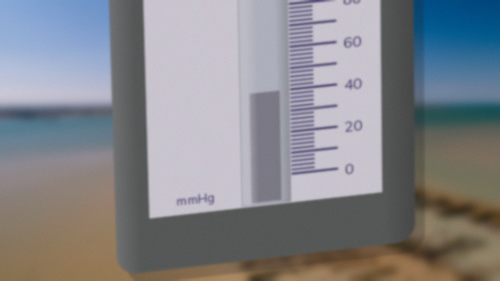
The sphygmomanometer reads 40 mmHg
